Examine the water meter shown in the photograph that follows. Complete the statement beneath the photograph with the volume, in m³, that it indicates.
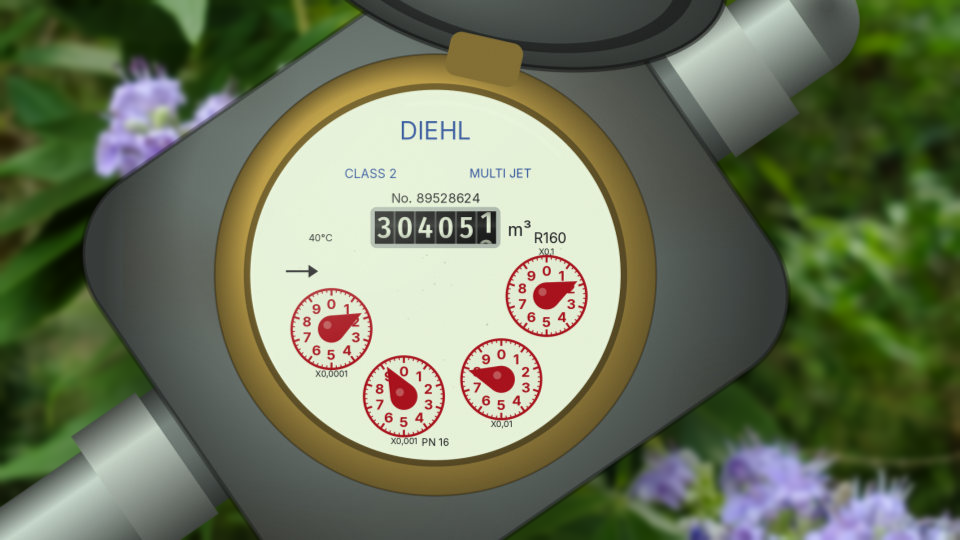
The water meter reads 304051.1791 m³
